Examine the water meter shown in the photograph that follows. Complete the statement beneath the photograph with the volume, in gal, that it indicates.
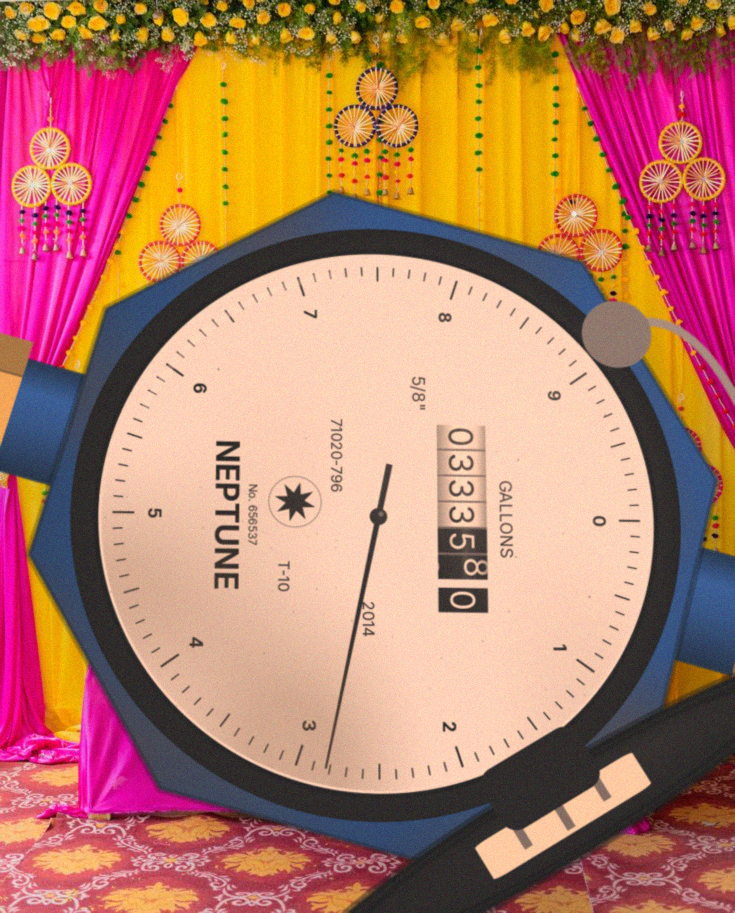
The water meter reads 333582.8 gal
